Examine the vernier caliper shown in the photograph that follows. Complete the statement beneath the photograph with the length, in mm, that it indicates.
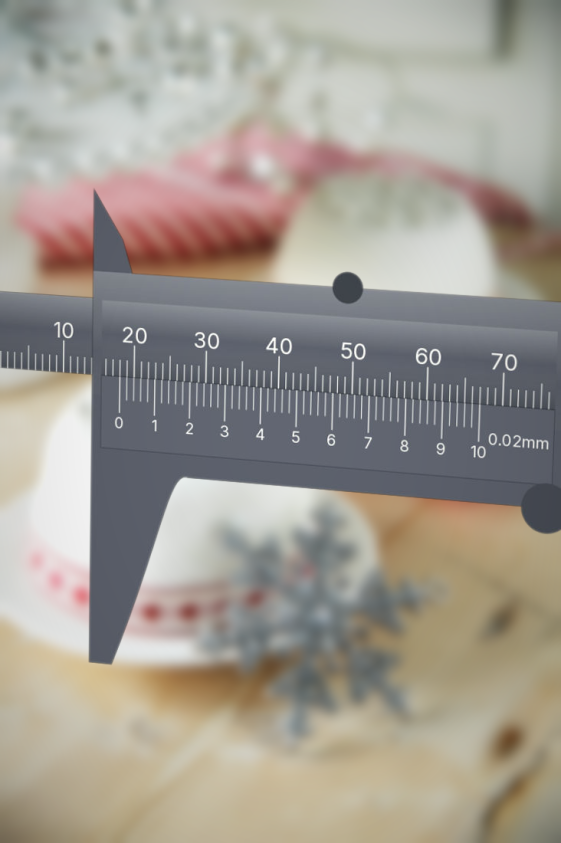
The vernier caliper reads 18.0 mm
